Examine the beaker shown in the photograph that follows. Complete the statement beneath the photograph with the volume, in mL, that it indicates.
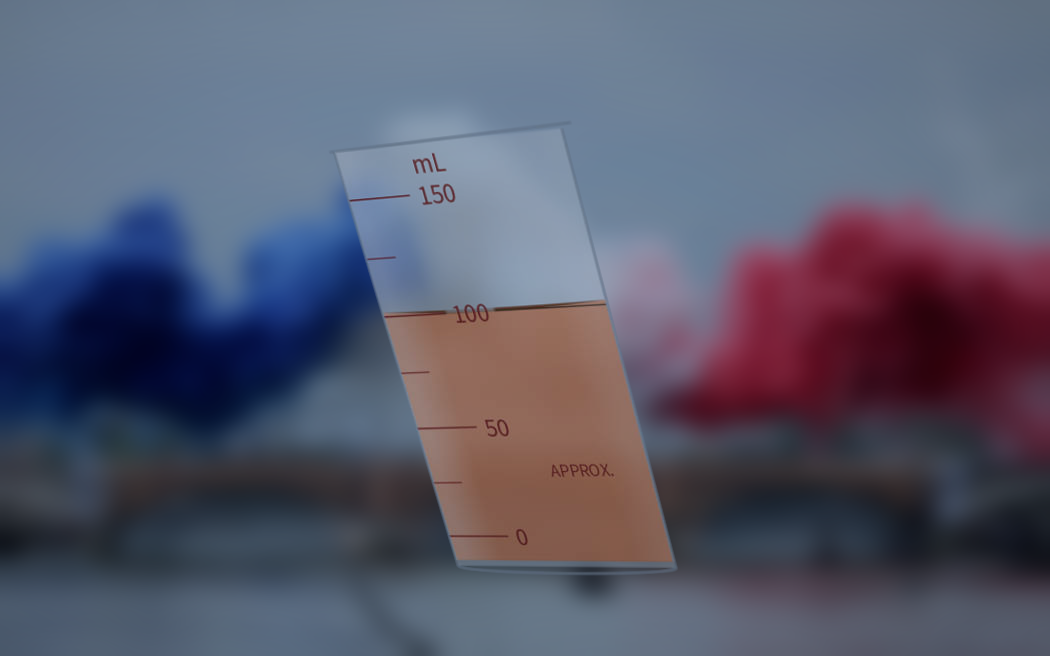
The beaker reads 100 mL
